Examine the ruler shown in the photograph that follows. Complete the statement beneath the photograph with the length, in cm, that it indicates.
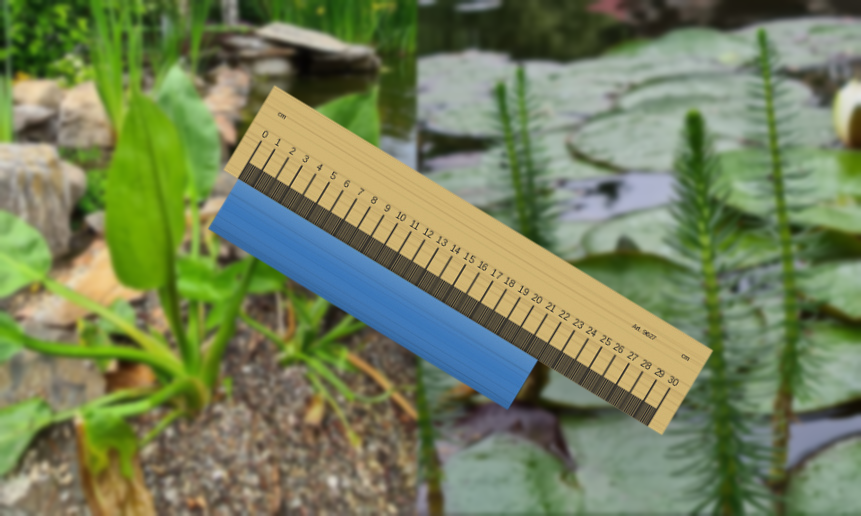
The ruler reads 22 cm
